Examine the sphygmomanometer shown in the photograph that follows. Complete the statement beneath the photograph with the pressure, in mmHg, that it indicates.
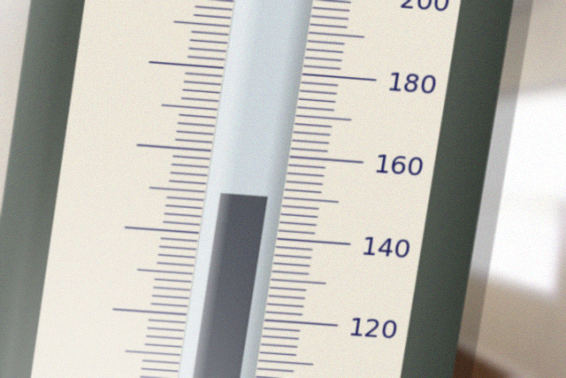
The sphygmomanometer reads 150 mmHg
